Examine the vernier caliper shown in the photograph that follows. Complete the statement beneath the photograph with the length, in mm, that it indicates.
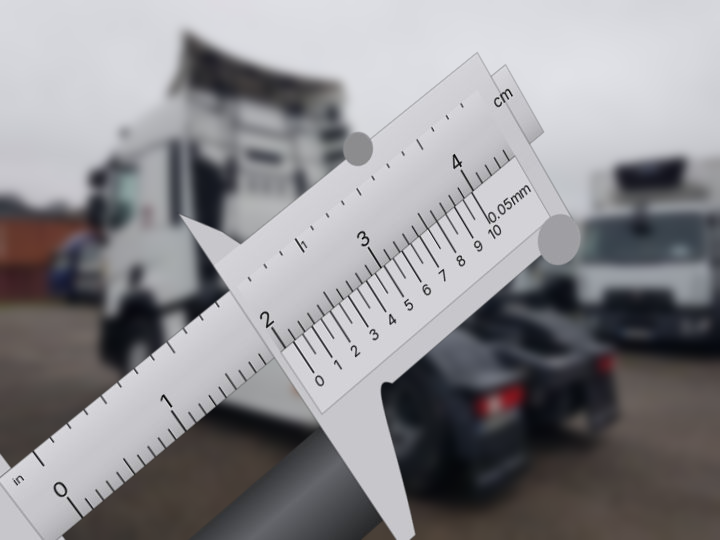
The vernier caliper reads 20.8 mm
